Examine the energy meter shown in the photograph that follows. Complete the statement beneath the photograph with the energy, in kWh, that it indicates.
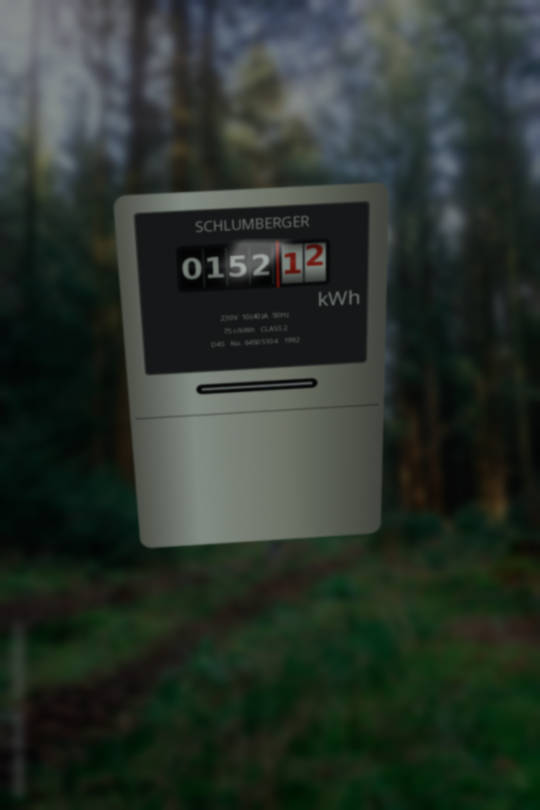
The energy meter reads 152.12 kWh
